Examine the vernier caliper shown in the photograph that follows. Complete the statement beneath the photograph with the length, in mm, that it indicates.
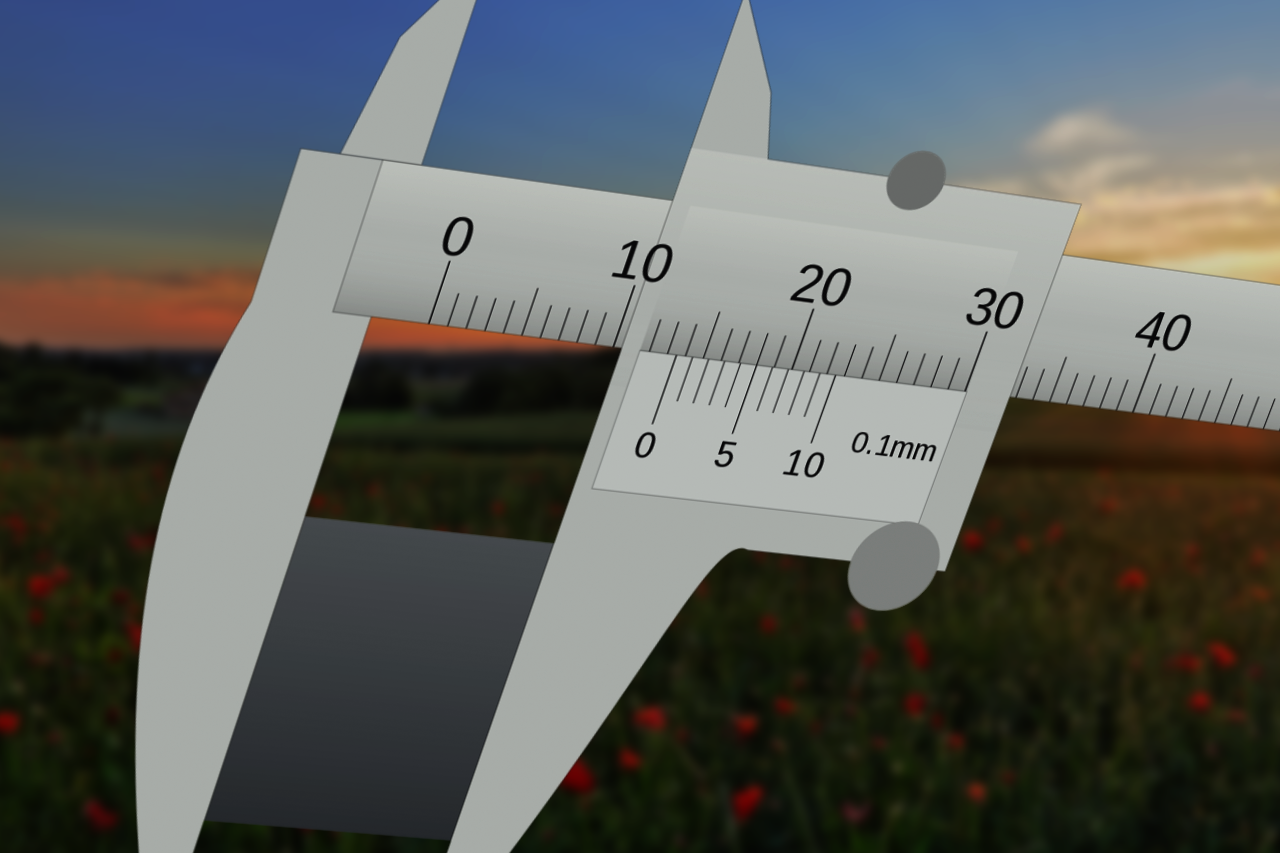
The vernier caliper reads 13.5 mm
